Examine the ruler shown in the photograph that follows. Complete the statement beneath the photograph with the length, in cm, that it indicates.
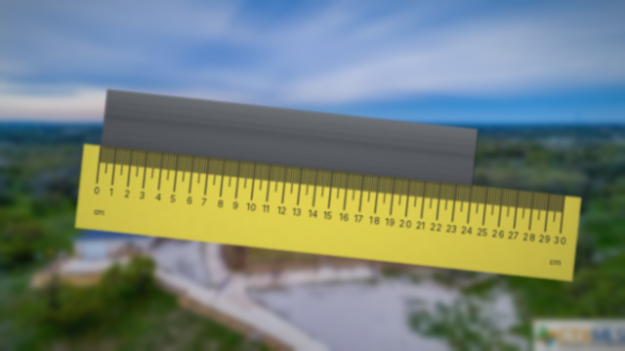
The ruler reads 24 cm
